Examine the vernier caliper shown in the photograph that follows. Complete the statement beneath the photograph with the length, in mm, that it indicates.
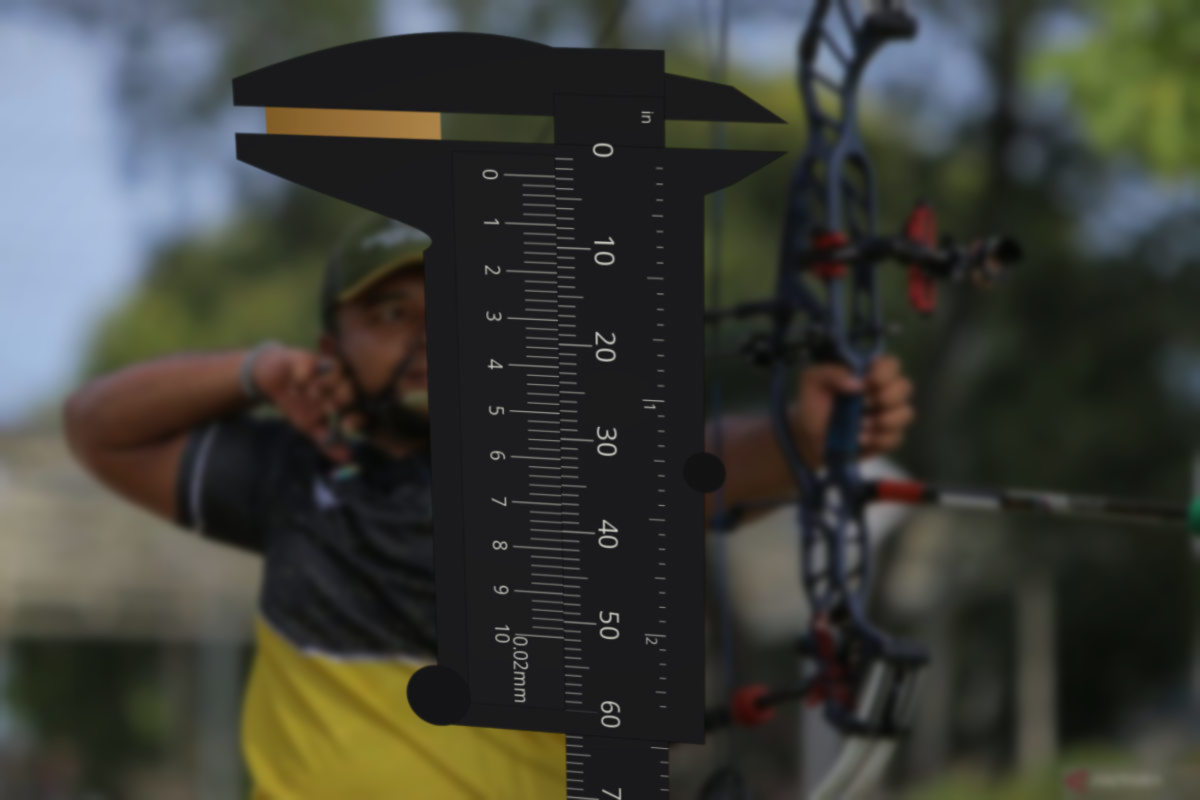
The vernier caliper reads 2.8 mm
